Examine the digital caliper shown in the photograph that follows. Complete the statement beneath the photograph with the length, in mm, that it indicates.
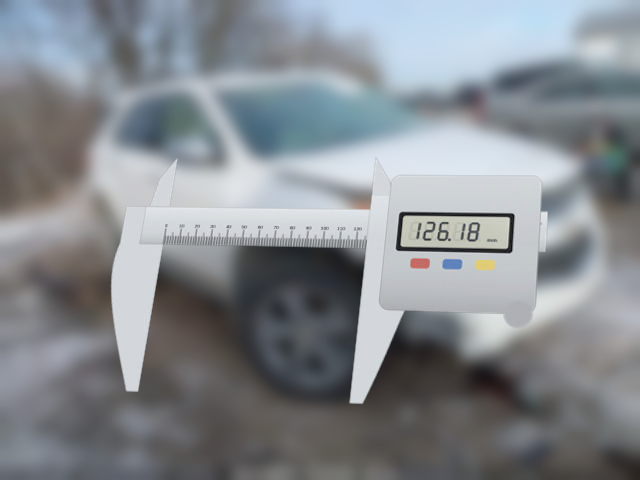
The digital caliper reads 126.18 mm
